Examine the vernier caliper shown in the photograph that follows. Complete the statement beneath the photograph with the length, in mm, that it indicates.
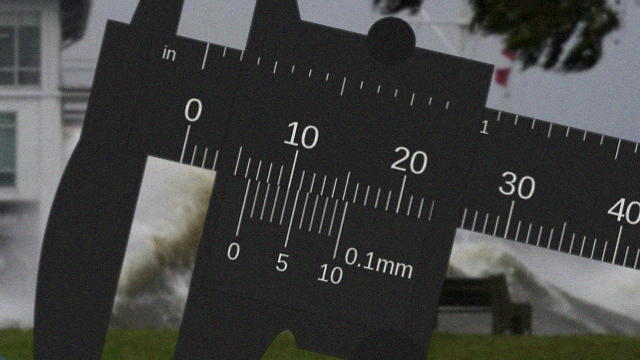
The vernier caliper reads 6.4 mm
